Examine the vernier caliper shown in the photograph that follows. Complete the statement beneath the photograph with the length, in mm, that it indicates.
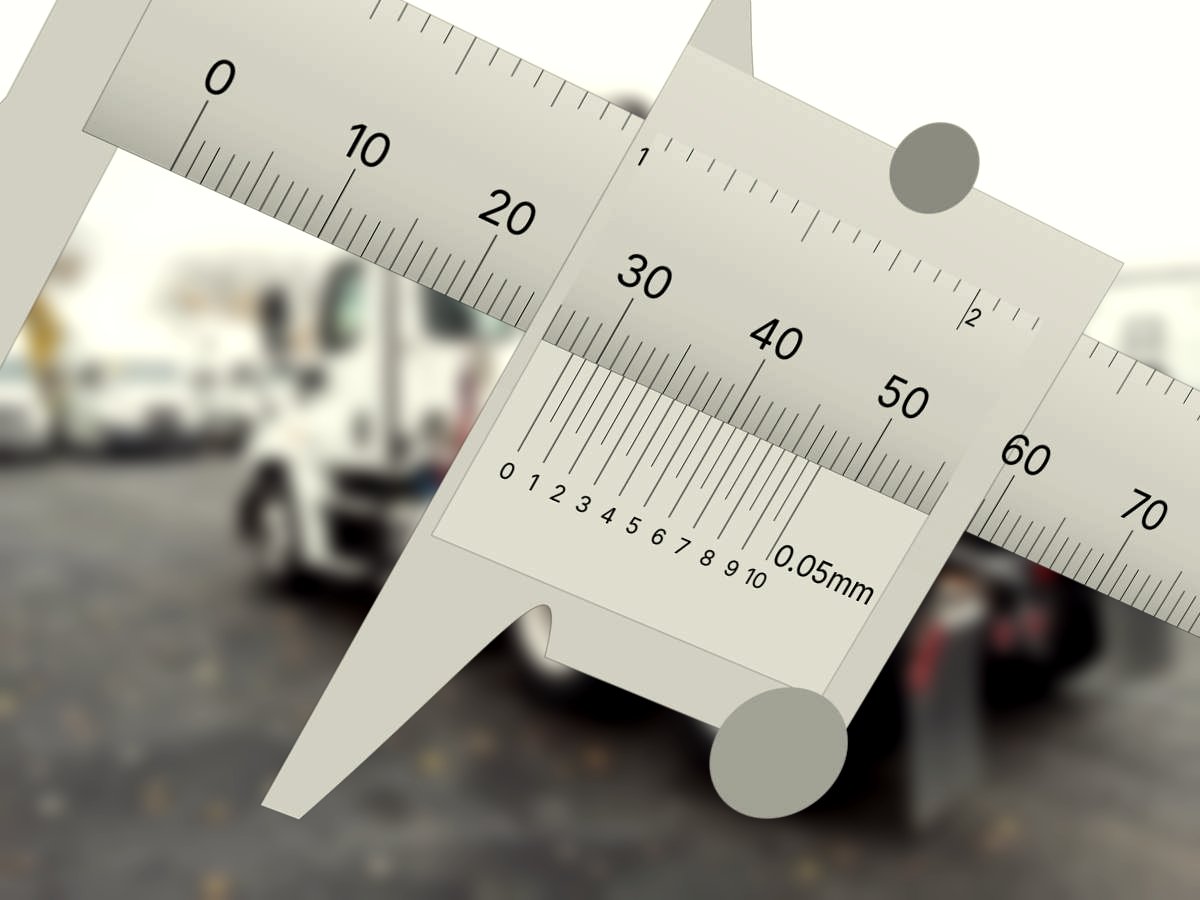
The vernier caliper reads 28.3 mm
